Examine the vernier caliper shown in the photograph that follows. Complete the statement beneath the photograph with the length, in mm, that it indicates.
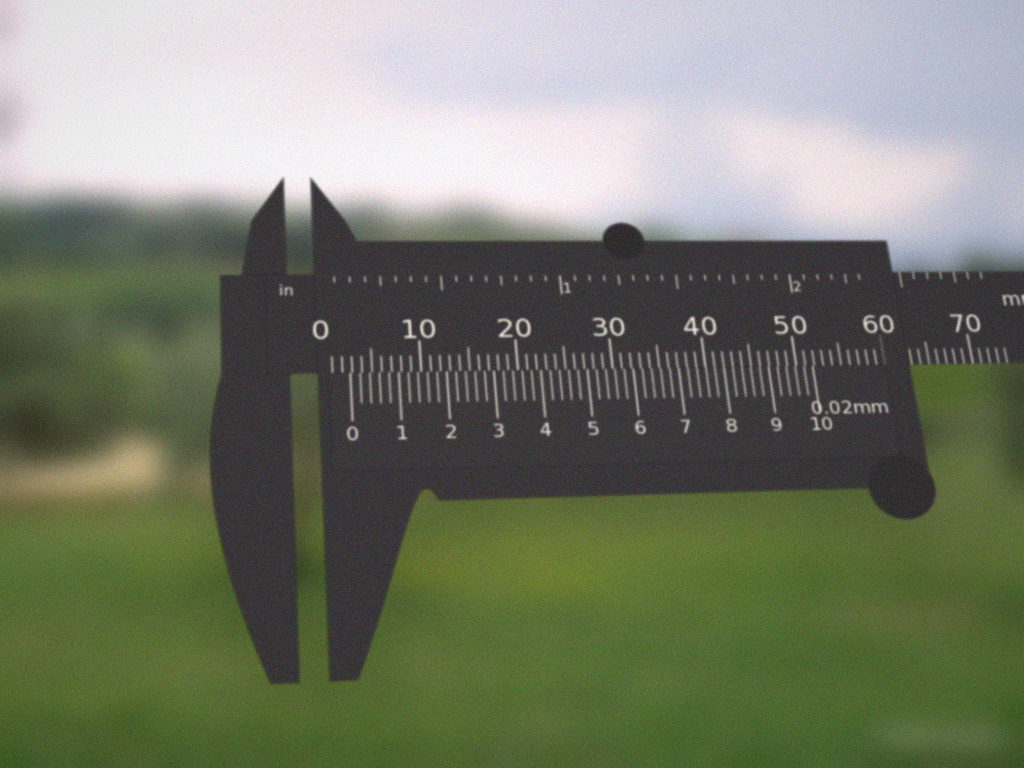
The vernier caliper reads 2.8 mm
